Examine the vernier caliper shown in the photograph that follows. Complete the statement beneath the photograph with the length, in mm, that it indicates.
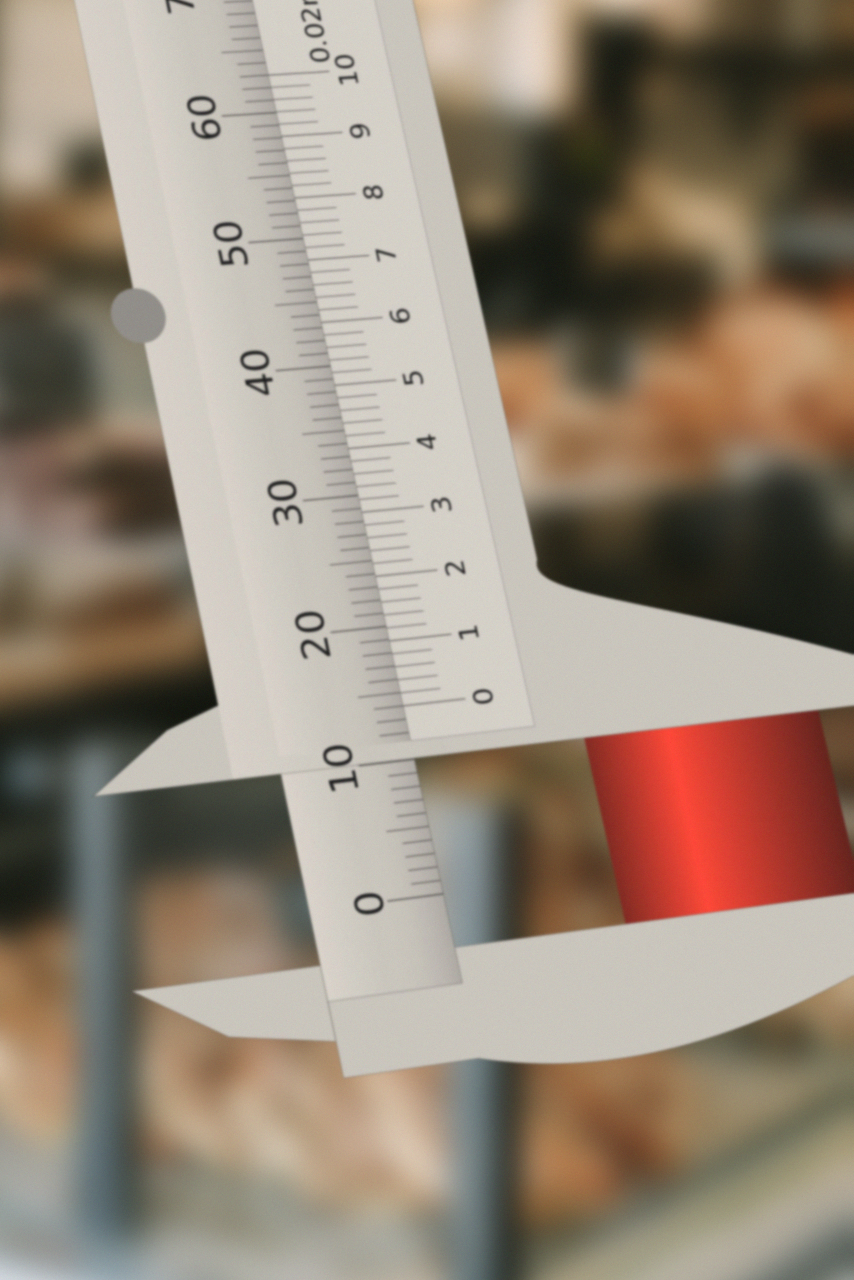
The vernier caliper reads 14.0 mm
